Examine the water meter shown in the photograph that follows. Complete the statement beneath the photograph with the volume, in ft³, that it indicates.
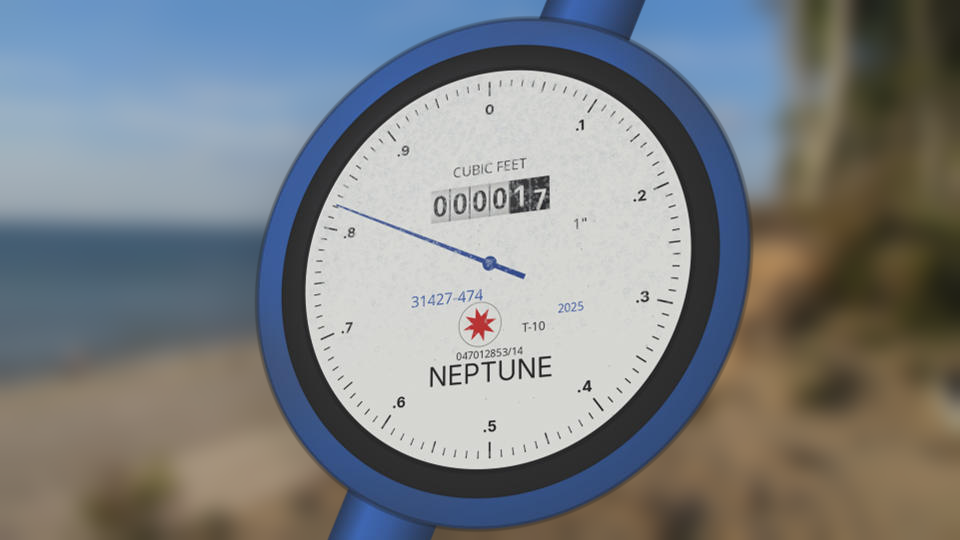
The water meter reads 16.82 ft³
